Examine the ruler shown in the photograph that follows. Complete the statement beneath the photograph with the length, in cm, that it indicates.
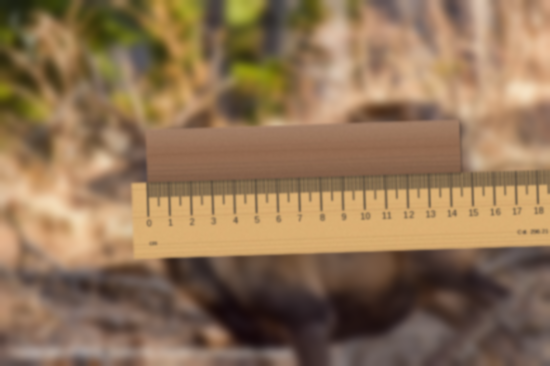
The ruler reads 14.5 cm
